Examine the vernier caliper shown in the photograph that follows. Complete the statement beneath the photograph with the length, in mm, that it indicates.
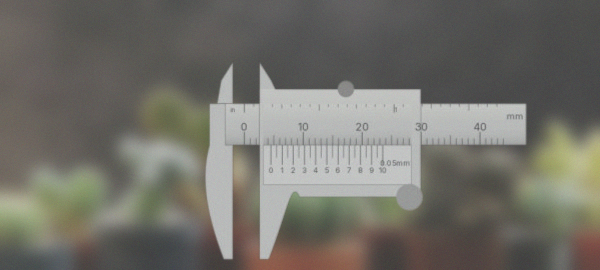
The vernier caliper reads 4.5 mm
